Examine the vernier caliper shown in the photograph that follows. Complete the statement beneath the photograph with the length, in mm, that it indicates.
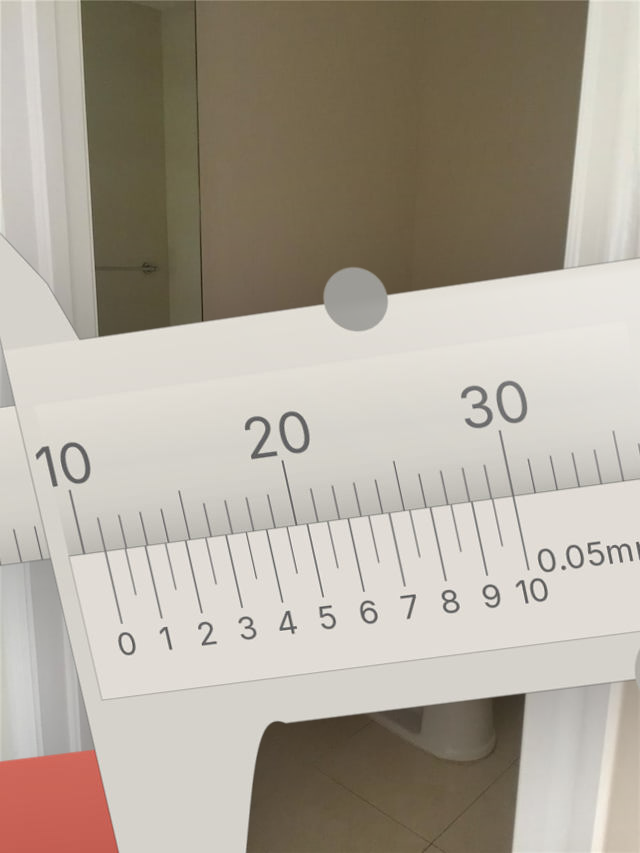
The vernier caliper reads 11.0 mm
